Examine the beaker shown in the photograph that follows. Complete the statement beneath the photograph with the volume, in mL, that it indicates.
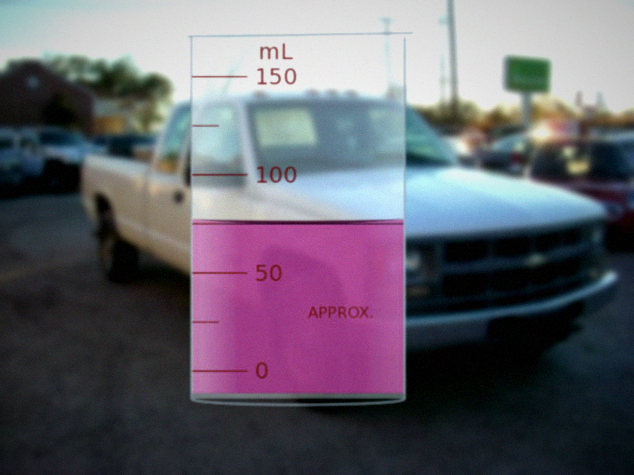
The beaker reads 75 mL
